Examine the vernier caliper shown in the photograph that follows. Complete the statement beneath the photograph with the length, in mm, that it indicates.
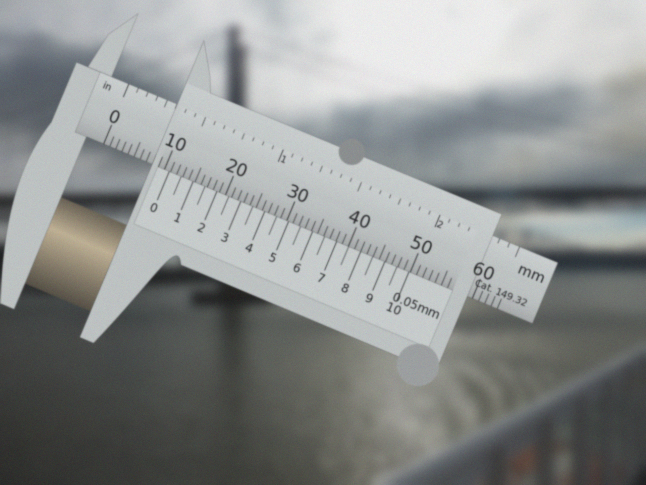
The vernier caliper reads 10.8 mm
